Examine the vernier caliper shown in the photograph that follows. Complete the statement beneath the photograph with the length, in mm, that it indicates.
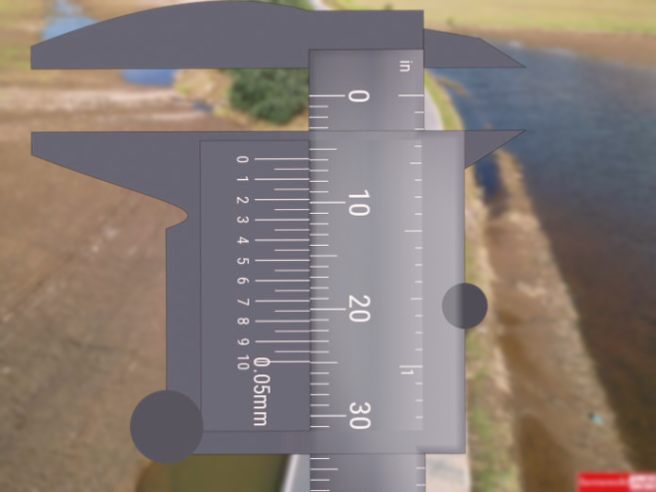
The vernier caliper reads 5.9 mm
